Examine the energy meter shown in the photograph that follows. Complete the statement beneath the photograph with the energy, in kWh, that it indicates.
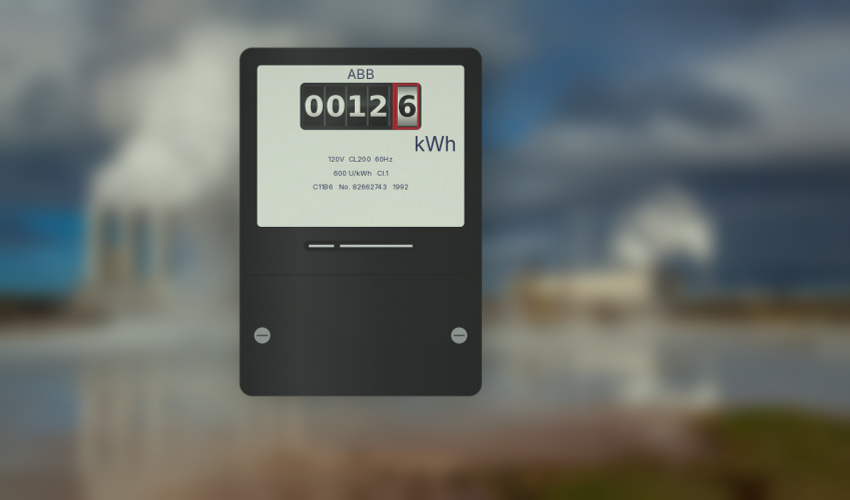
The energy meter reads 12.6 kWh
